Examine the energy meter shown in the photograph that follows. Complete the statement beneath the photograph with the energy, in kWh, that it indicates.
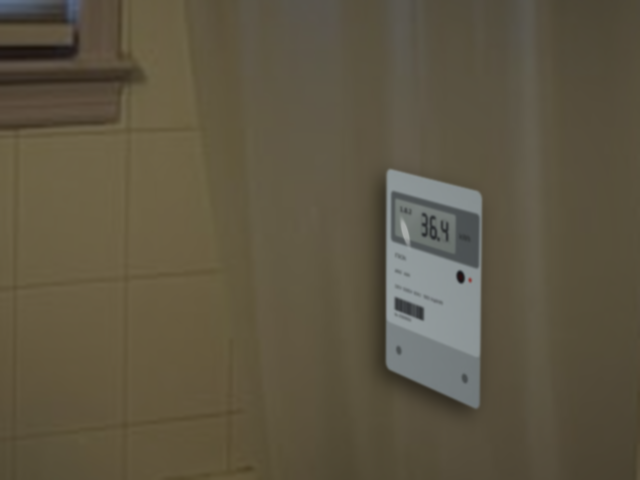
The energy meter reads 36.4 kWh
